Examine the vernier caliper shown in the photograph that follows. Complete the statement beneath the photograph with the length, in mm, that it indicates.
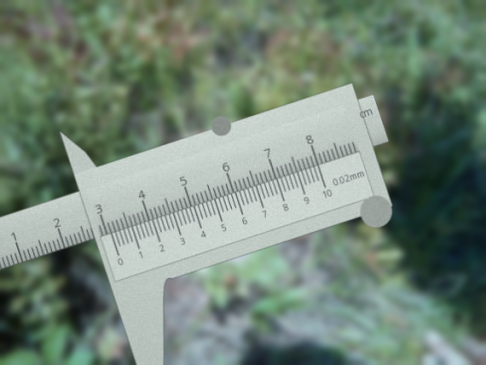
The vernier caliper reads 31.0 mm
